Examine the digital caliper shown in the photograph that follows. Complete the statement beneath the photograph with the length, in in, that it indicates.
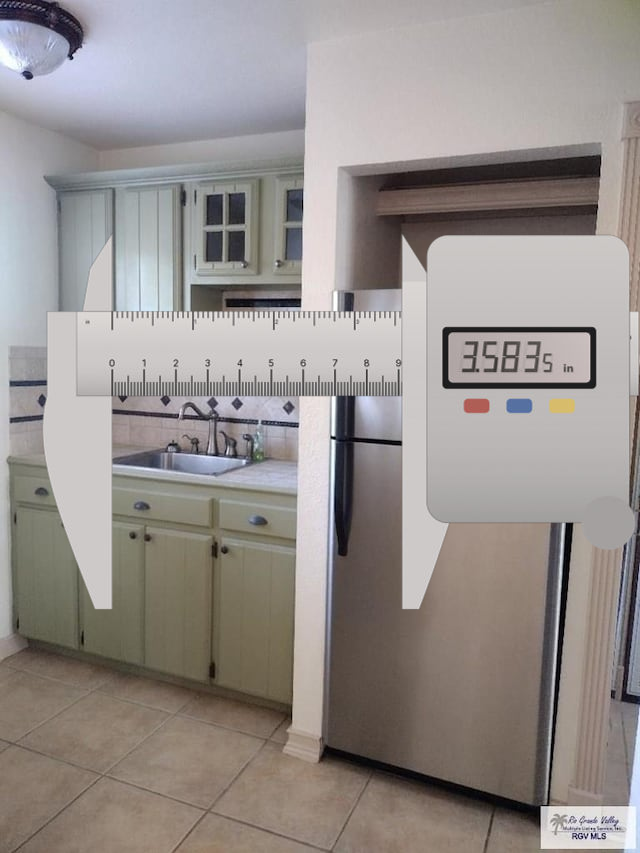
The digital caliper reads 3.5835 in
